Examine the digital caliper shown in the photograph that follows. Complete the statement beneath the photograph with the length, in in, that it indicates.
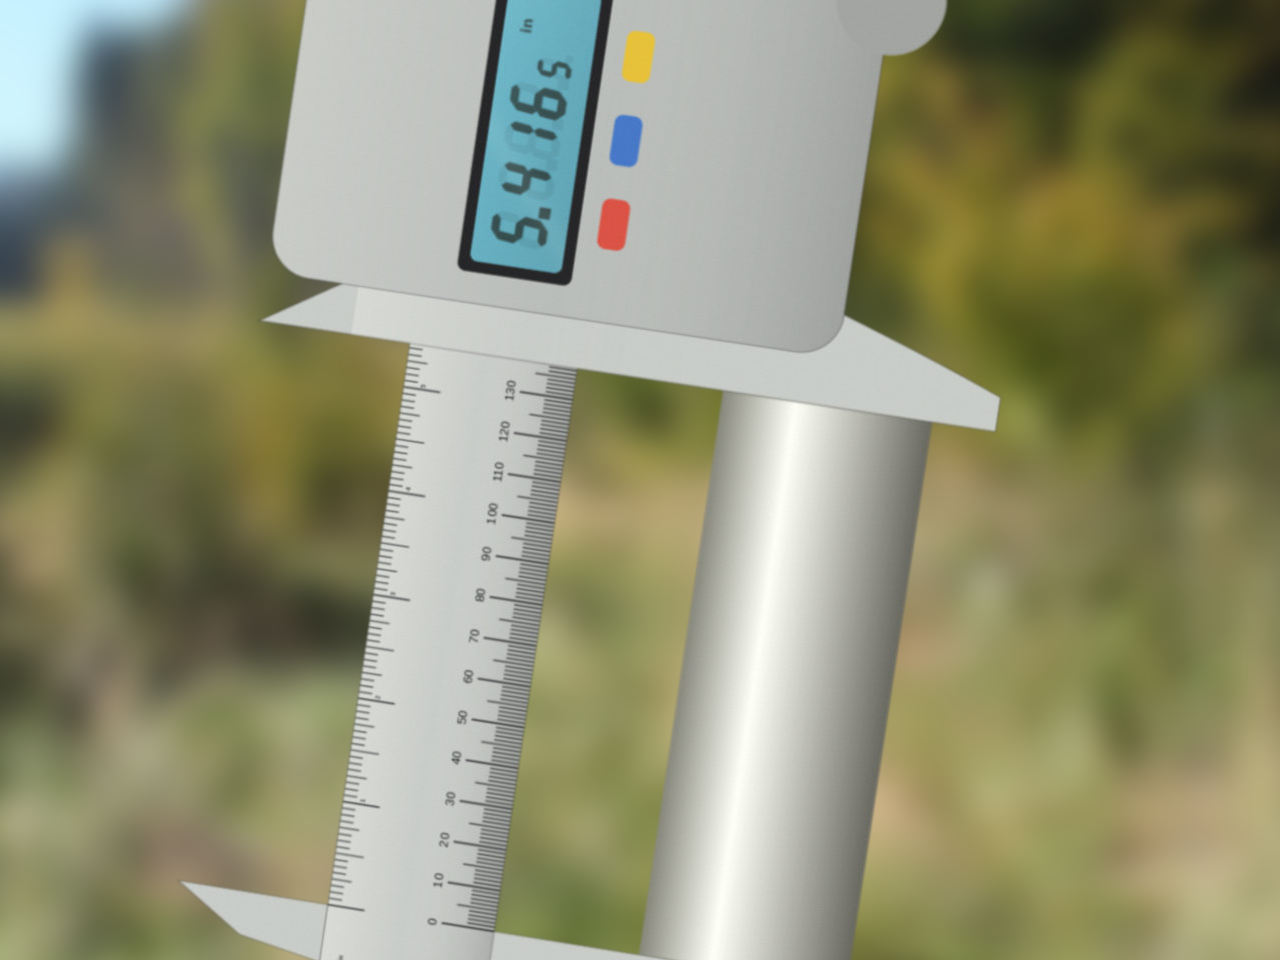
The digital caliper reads 5.4165 in
